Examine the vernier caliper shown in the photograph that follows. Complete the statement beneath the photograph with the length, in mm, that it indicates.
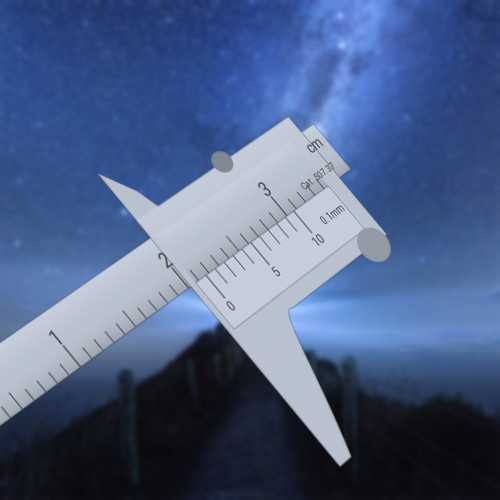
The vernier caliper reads 21.7 mm
